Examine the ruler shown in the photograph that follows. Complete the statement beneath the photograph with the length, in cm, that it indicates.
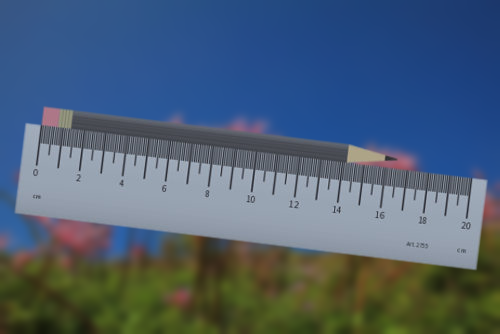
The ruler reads 16.5 cm
